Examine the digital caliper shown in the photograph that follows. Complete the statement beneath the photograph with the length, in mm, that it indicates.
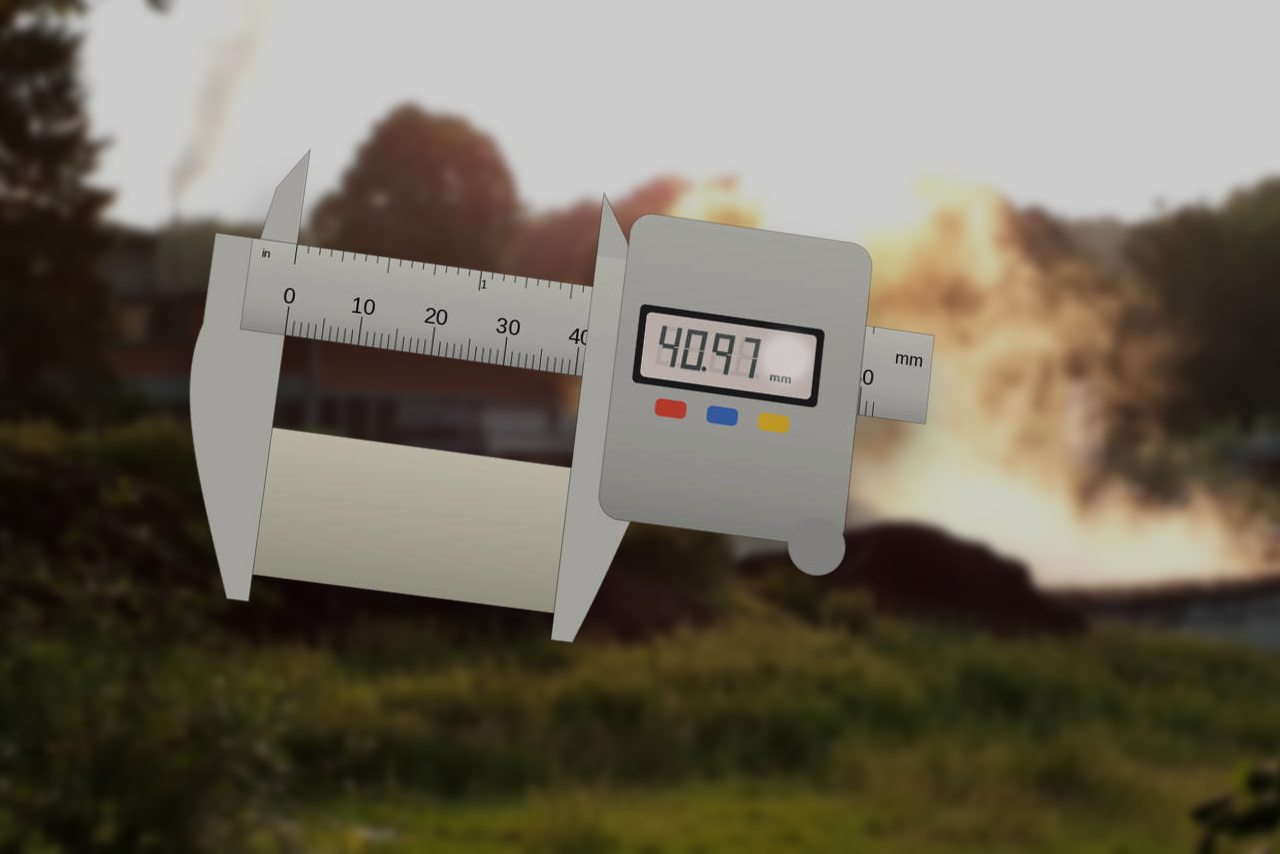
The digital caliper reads 40.97 mm
